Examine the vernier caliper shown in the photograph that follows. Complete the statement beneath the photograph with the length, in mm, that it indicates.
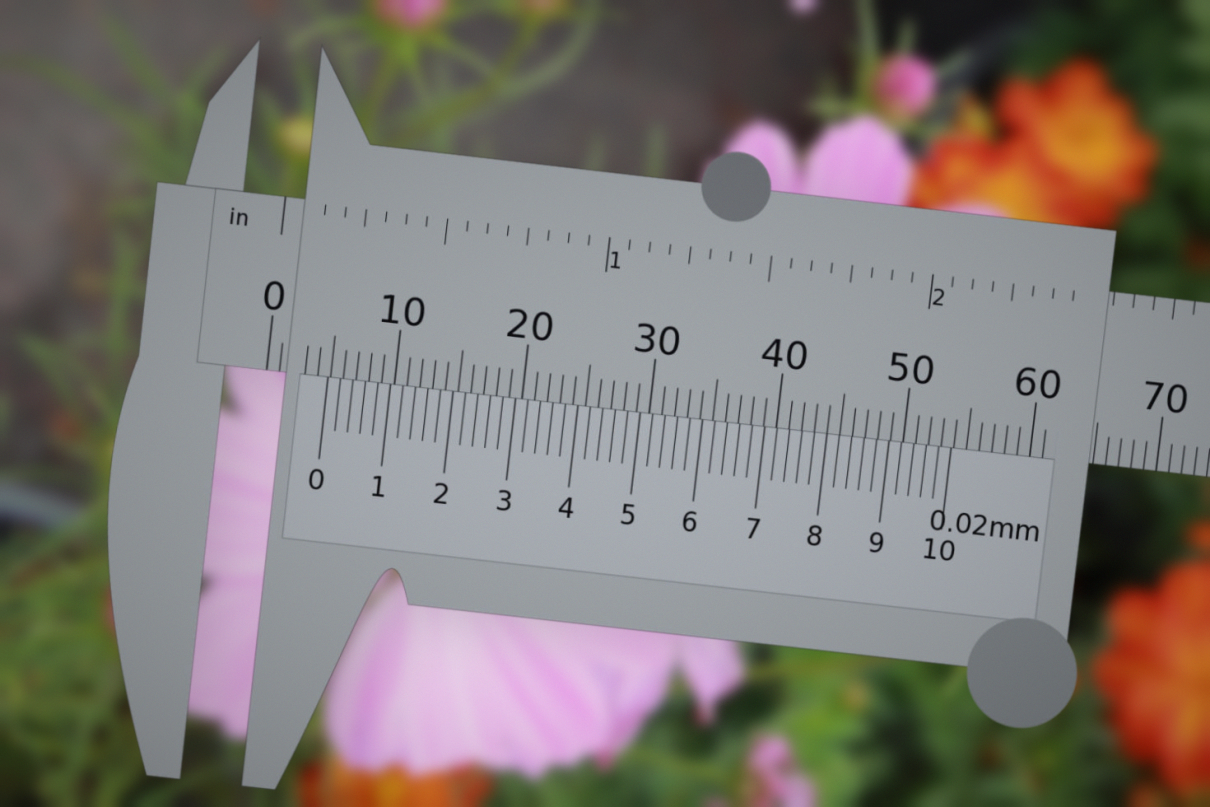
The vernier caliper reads 4.8 mm
